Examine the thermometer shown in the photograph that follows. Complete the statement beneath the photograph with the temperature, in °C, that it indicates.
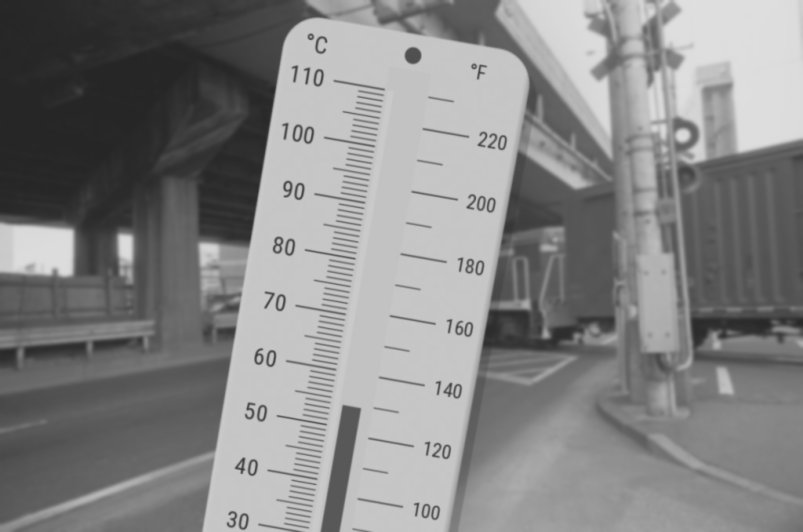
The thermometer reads 54 °C
